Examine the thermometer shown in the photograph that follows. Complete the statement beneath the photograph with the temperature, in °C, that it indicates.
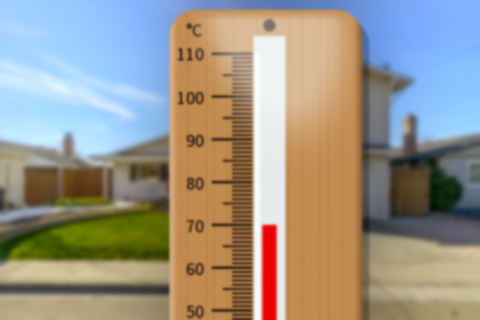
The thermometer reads 70 °C
